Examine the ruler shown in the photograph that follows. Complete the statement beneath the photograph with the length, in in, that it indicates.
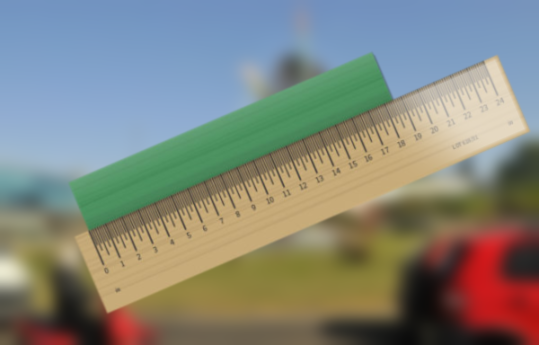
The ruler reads 18.5 in
